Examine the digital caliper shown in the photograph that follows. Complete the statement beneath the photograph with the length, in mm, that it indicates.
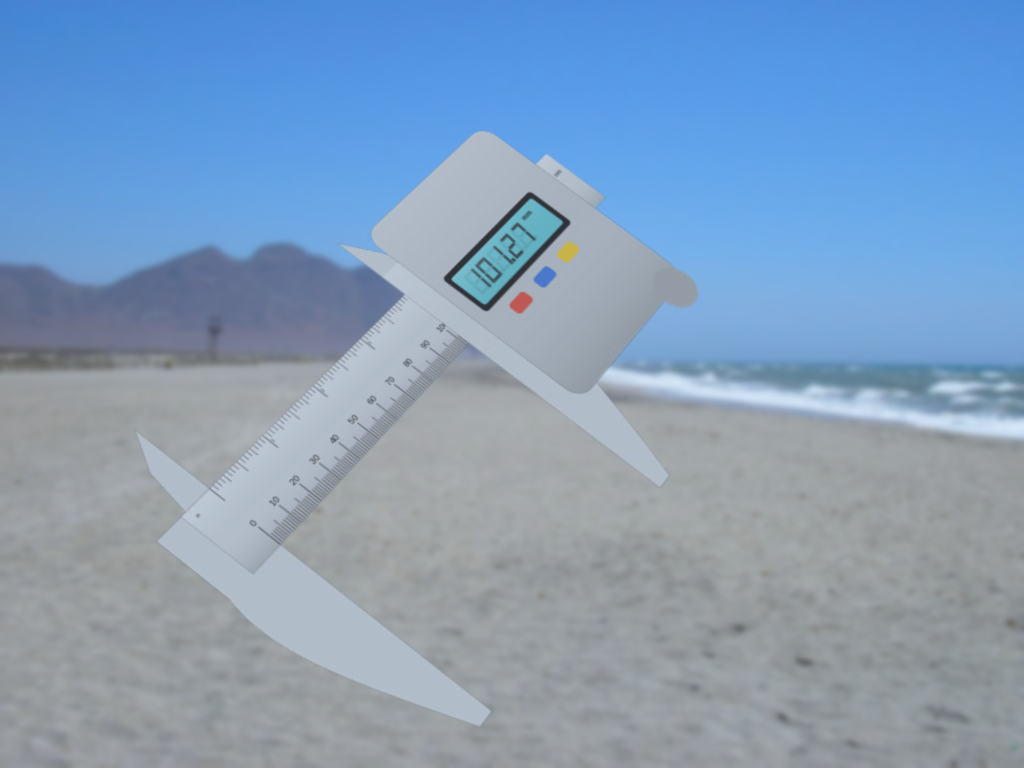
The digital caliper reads 101.27 mm
